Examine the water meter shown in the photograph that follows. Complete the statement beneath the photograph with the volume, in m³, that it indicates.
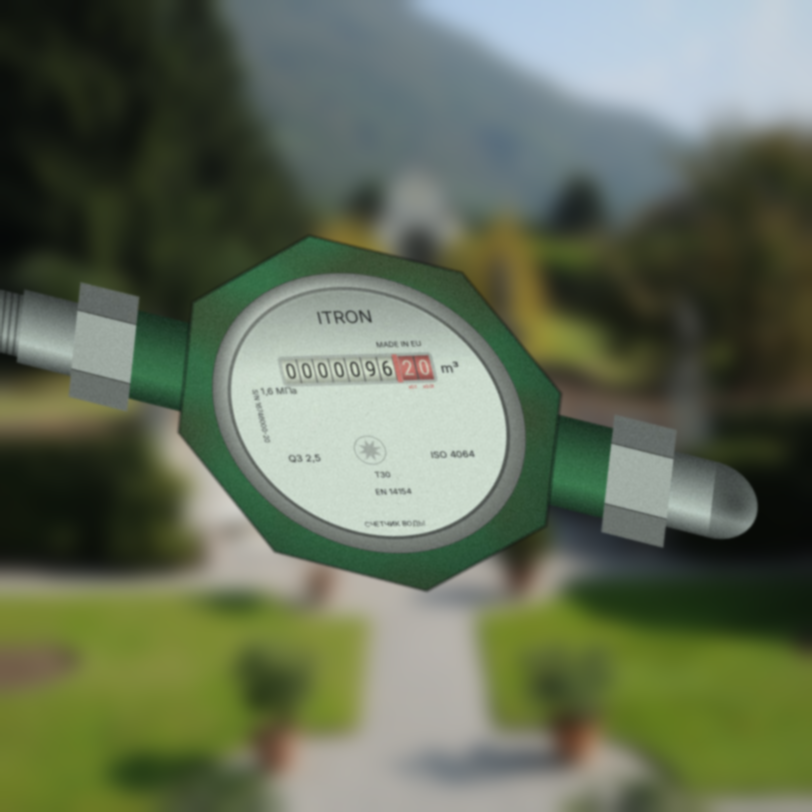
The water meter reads 96.20 m³
